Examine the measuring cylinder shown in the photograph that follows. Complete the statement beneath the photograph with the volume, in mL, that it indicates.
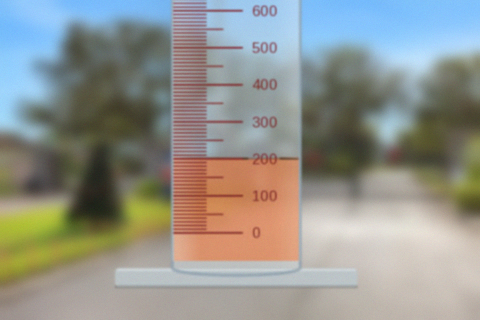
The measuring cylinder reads 200 mL
